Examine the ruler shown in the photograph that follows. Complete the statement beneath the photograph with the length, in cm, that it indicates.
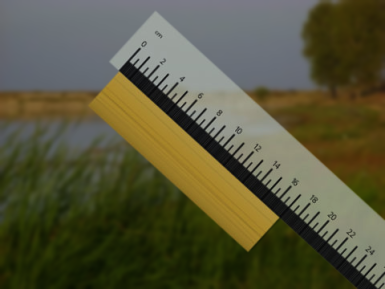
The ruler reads 17 cm
